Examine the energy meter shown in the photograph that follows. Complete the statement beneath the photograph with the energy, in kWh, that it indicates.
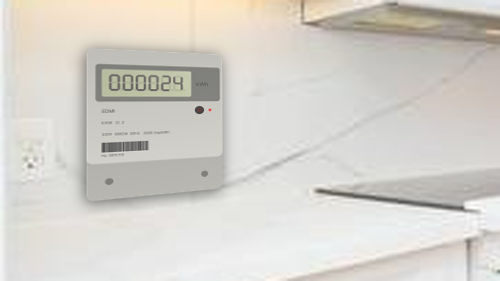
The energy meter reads 24 kWh
